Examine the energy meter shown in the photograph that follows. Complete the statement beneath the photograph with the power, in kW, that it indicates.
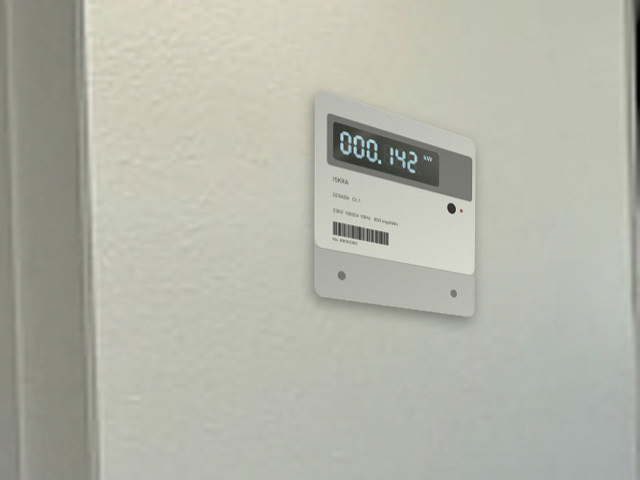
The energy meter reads 0.142 kW
